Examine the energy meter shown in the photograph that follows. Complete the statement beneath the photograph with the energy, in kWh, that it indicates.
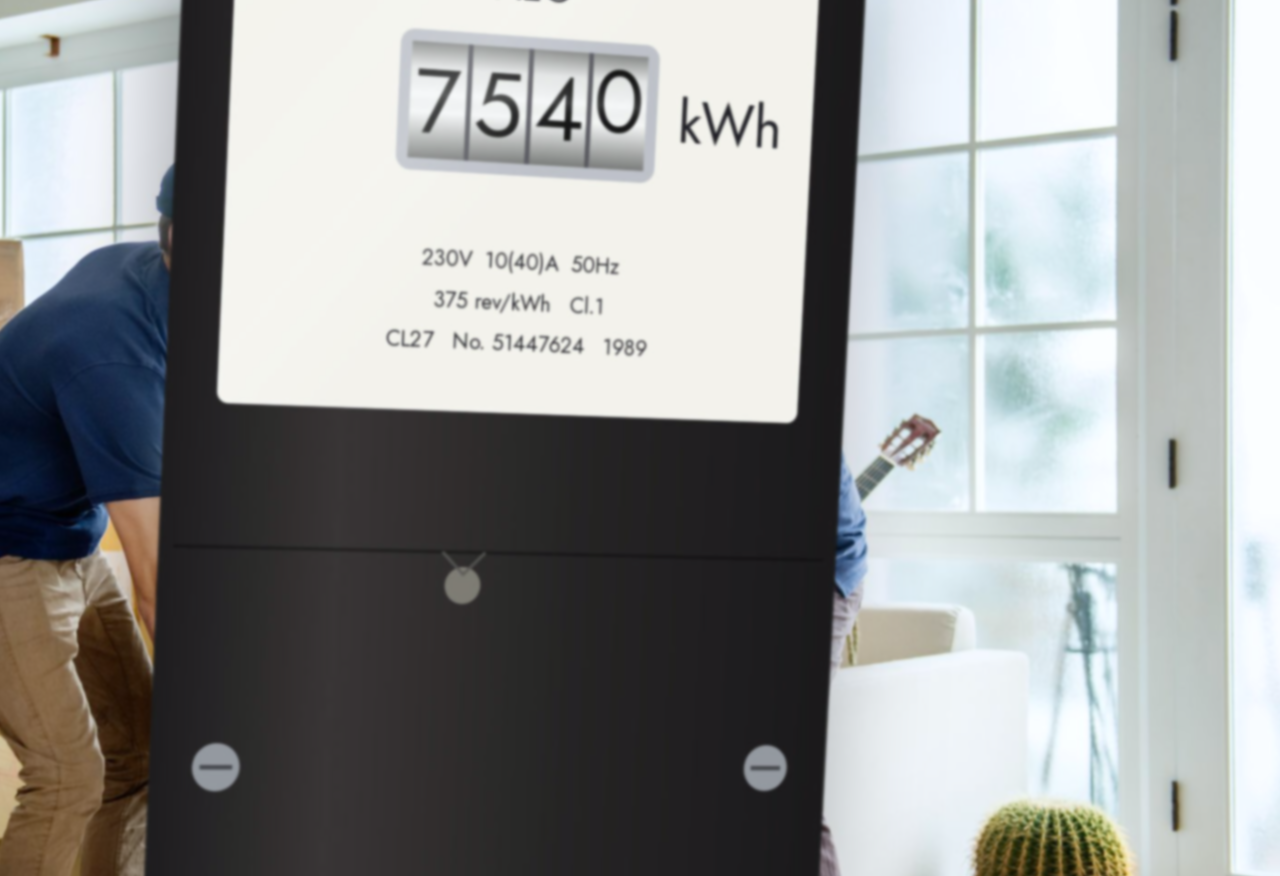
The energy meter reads 7540 kWh
